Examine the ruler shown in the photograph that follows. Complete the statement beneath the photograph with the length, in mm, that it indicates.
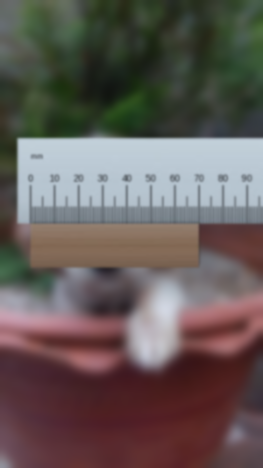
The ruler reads 70 mm
